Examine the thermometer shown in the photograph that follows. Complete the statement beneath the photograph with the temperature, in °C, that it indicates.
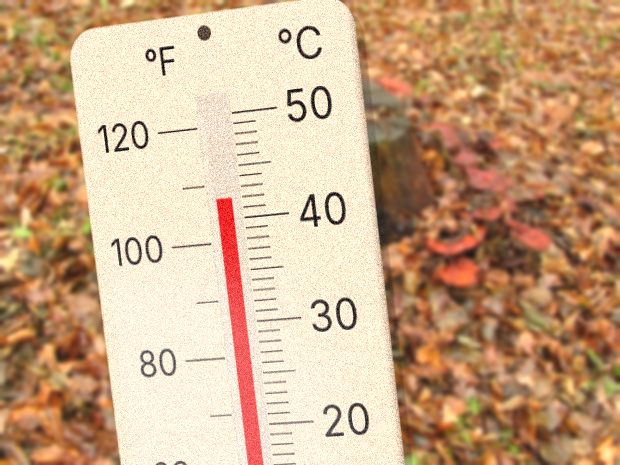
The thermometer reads 42 °C
